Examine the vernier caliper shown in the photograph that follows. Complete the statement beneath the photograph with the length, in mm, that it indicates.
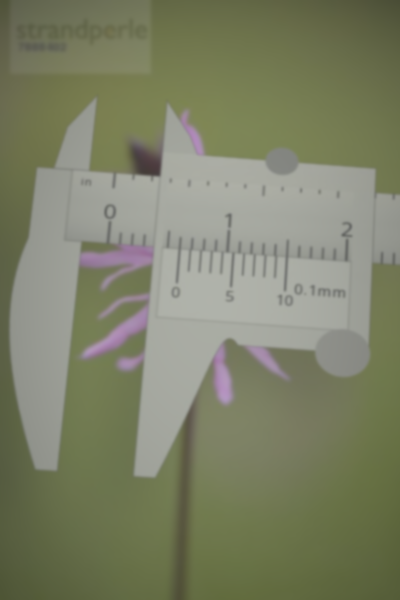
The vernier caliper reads 6.0 mm
